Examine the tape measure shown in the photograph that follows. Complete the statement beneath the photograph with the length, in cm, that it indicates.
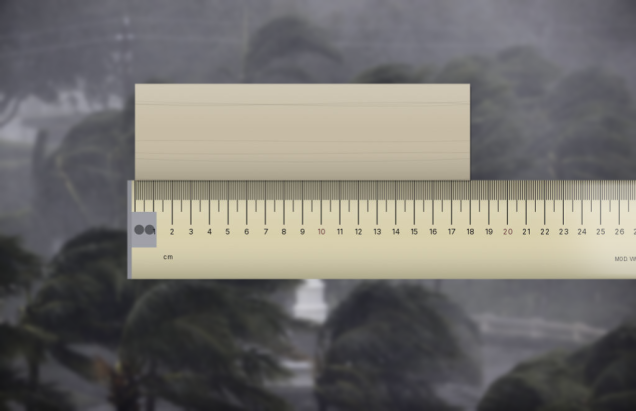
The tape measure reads 18 cm
